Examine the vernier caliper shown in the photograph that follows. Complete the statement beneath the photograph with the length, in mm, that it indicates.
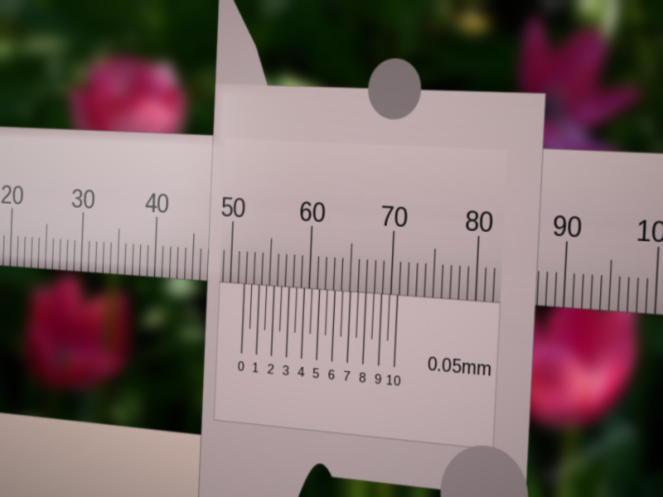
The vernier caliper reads 51.8 mm
